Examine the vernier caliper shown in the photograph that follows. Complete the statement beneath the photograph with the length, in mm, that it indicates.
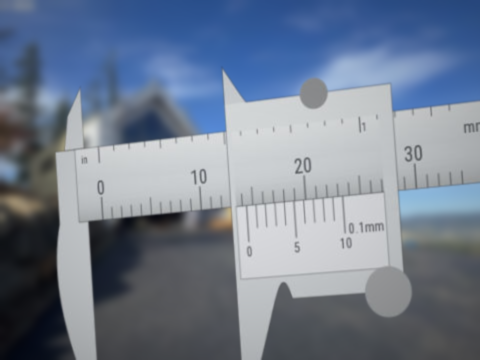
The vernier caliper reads 14.4 mm
